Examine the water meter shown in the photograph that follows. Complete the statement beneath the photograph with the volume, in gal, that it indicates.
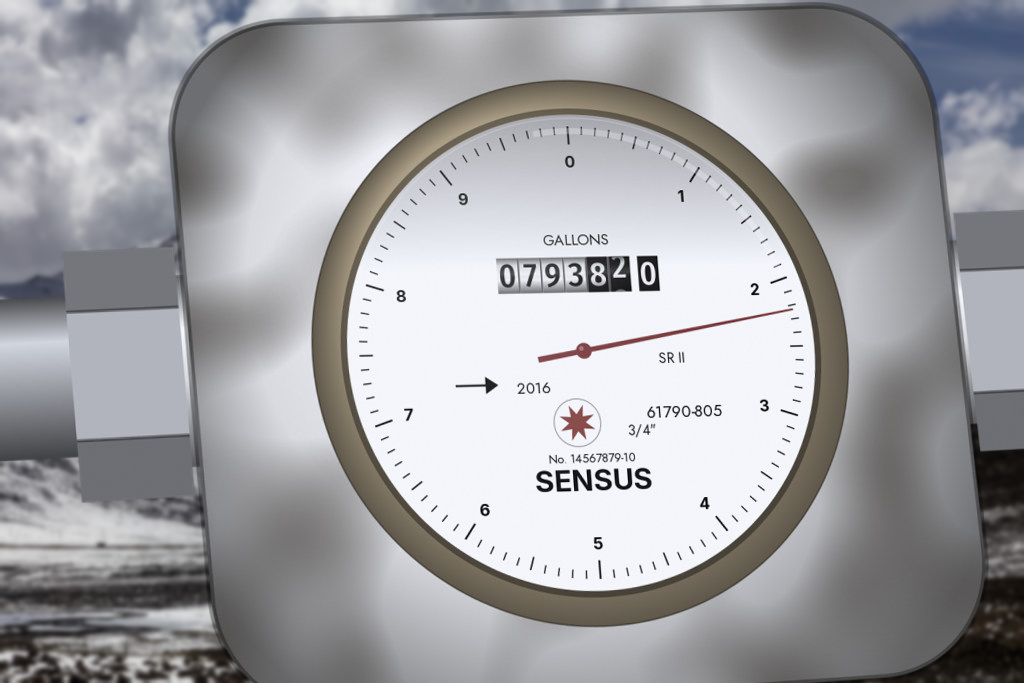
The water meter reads 793822.2 gal
